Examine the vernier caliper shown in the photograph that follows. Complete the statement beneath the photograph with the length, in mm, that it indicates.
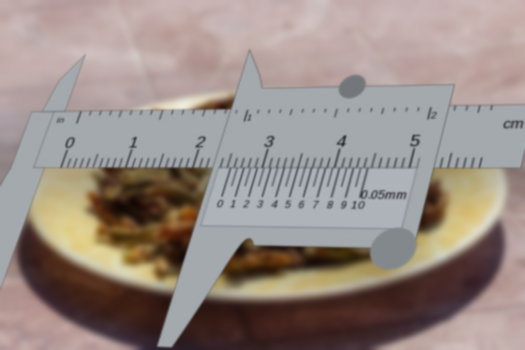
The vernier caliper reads 25.5 mm
